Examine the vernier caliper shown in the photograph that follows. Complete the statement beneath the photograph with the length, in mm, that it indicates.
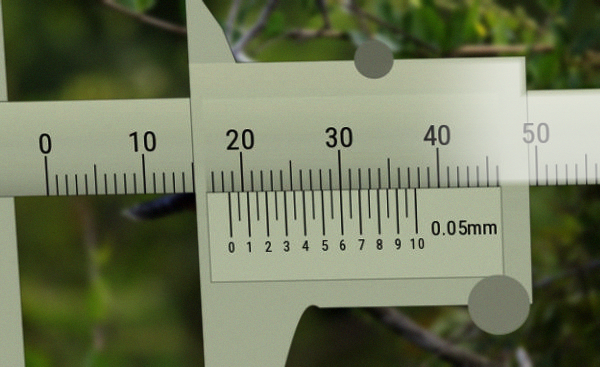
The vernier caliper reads 18.6 mm
